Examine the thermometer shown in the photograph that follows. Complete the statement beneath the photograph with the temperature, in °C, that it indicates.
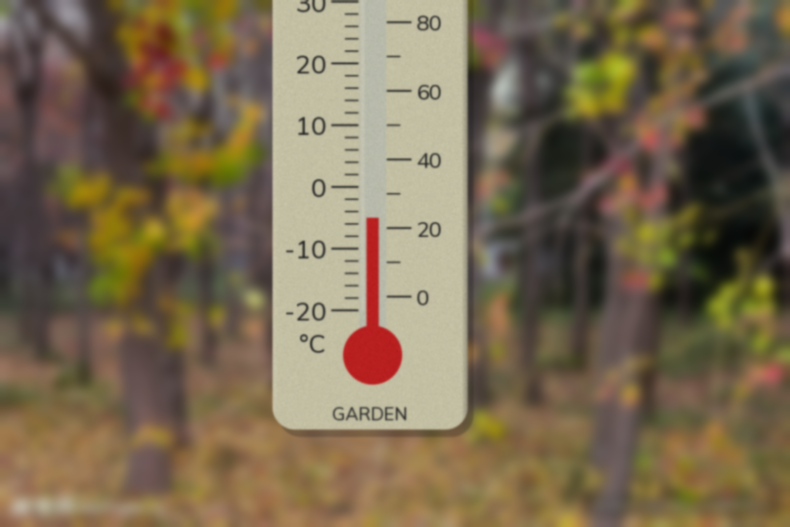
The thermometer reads -5 °C
